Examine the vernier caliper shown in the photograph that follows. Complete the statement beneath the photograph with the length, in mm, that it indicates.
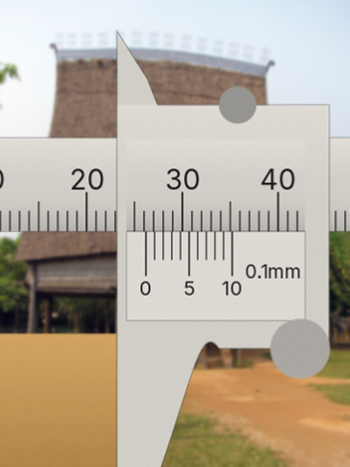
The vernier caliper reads 26.2 mm
